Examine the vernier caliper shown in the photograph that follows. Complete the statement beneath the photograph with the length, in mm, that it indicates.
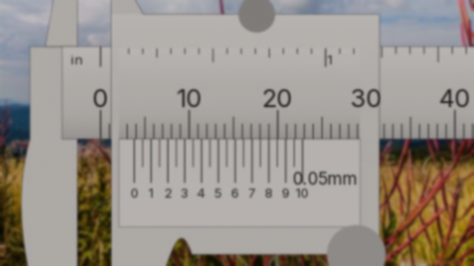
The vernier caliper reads 3.8 mm
